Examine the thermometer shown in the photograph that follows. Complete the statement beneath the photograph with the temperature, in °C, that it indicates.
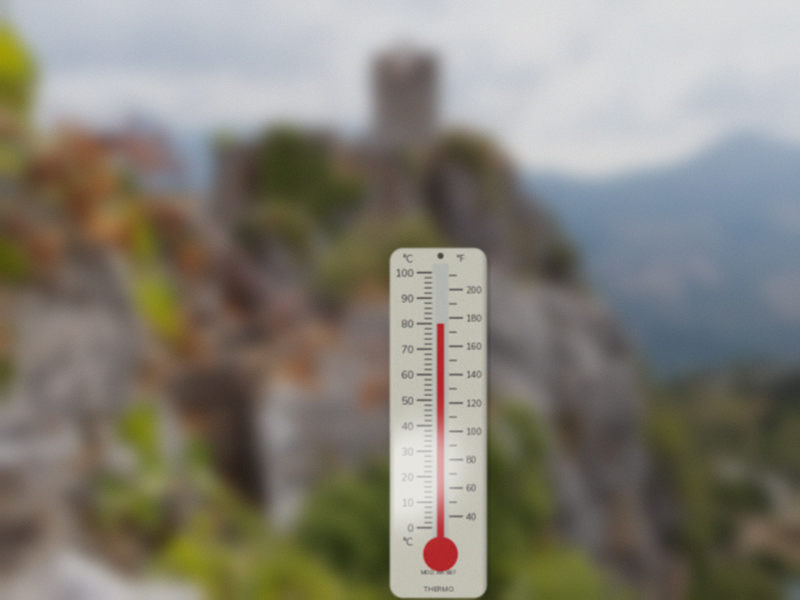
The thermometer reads 80 °C
